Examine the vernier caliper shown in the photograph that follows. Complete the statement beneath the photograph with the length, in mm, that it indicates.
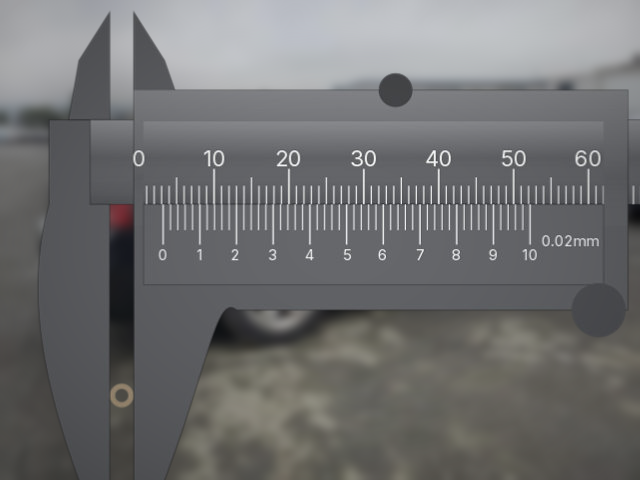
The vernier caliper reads 3.2 mm
